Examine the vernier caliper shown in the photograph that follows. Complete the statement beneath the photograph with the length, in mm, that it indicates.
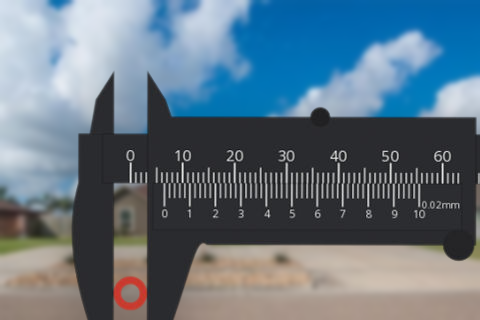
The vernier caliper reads 6.5 mm
